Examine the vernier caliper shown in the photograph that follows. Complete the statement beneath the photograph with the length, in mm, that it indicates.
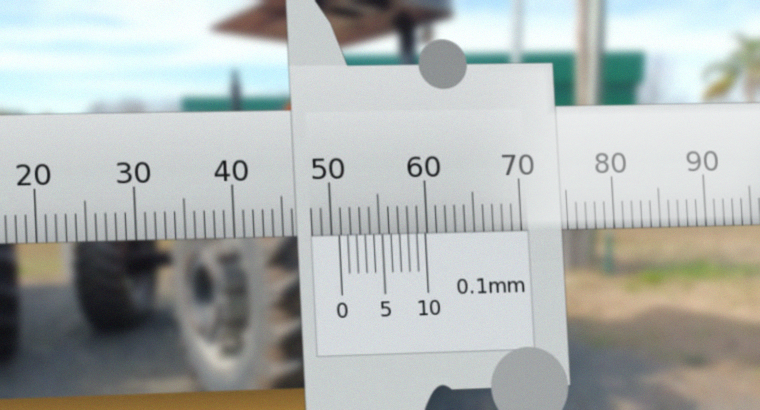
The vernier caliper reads 50.8 mm
